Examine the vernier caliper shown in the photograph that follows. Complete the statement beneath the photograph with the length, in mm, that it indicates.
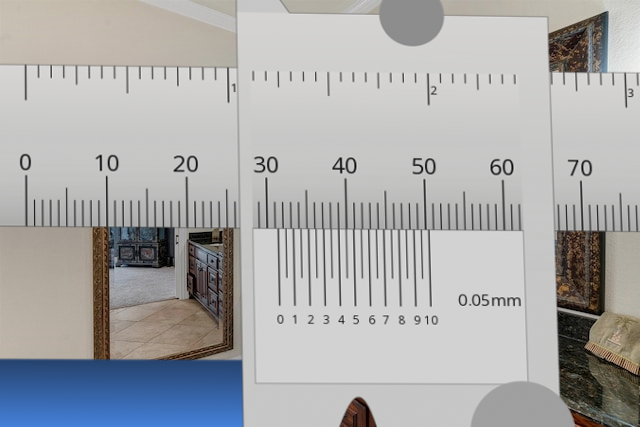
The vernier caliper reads 31.4 mm
